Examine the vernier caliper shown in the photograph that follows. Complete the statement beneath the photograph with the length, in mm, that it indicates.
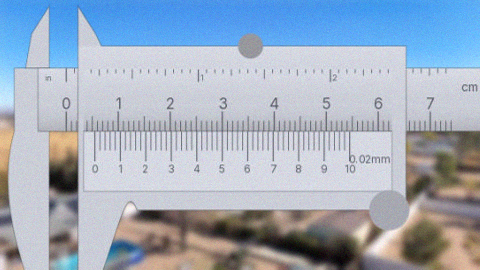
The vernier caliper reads 5.5 mm
